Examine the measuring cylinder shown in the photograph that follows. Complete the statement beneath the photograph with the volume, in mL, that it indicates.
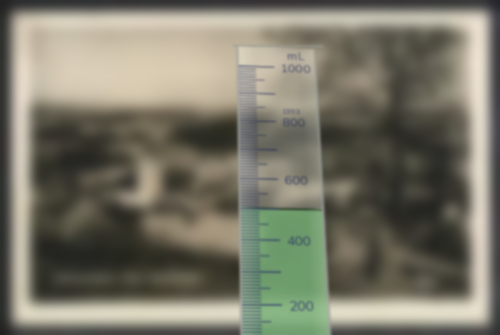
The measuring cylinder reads 500 mL
